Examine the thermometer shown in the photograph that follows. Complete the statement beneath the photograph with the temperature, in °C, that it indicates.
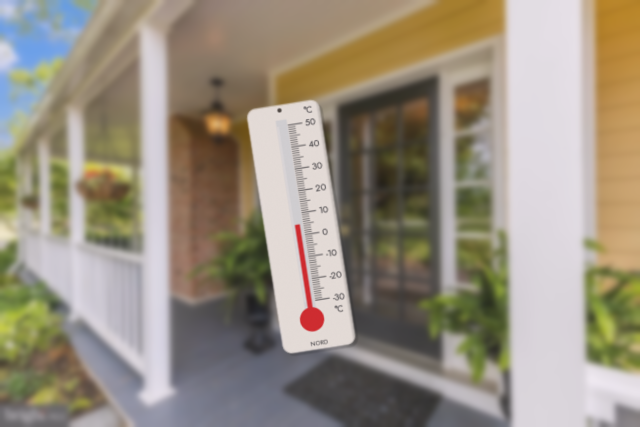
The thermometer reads 5 °C
